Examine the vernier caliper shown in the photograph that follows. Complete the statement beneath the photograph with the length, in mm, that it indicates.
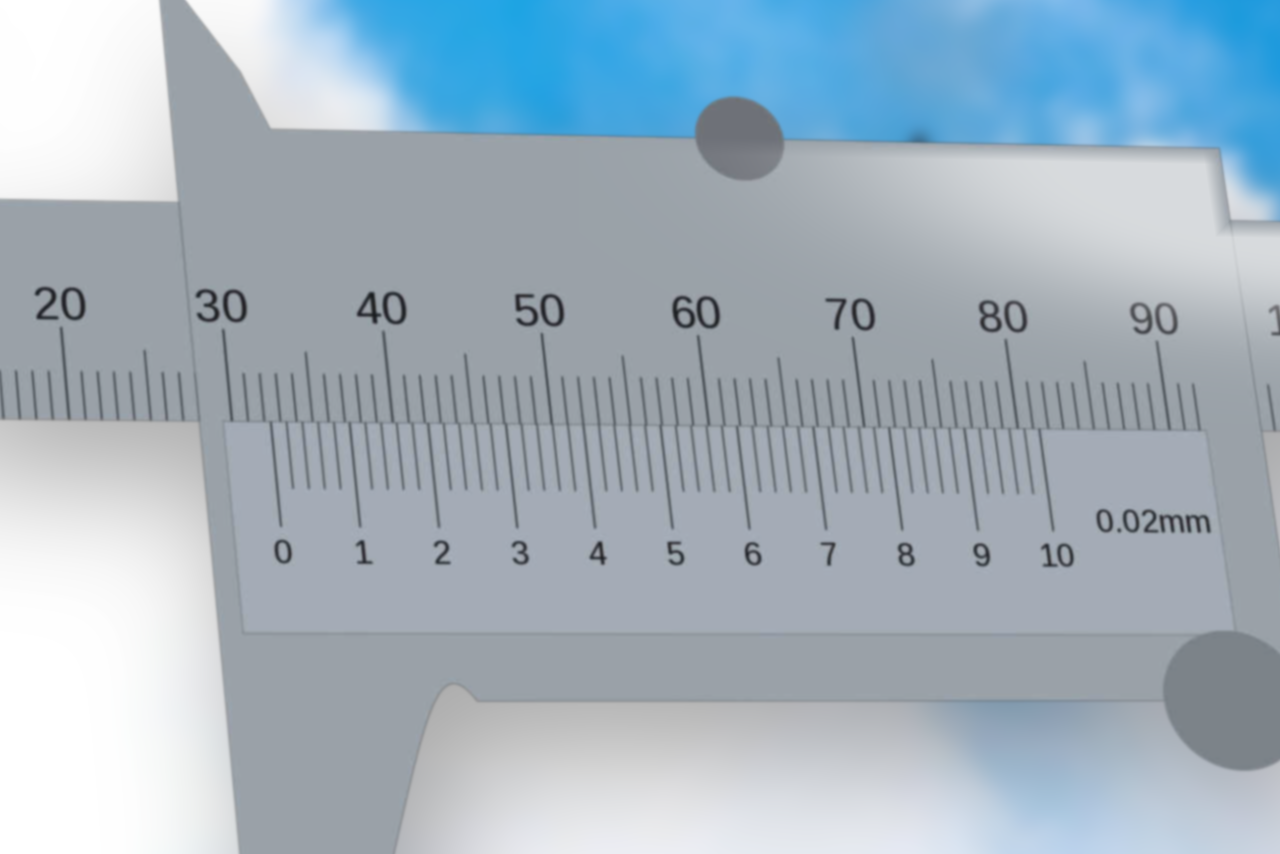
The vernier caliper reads 32.4 mm
